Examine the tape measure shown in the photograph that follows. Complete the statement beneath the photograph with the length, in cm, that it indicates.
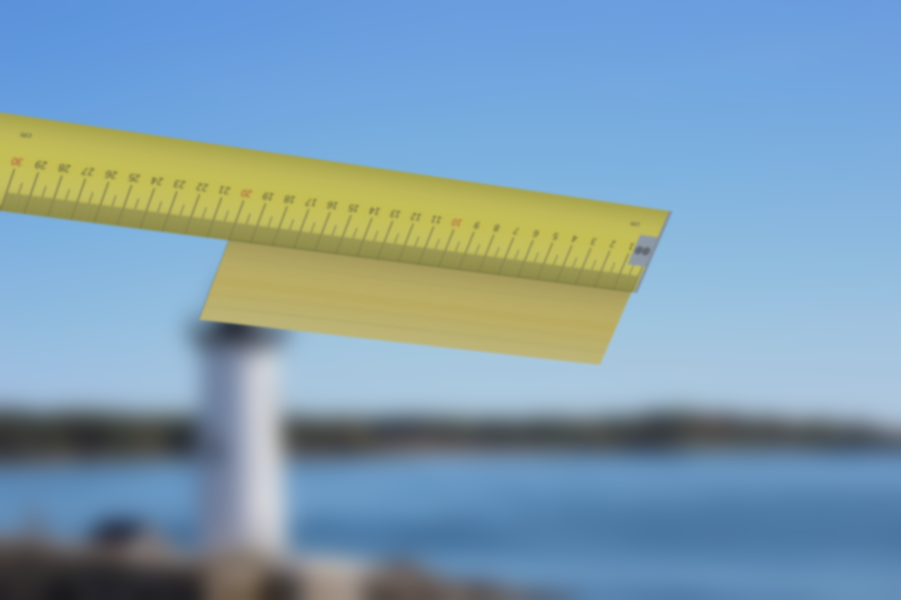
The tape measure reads 20 cm
